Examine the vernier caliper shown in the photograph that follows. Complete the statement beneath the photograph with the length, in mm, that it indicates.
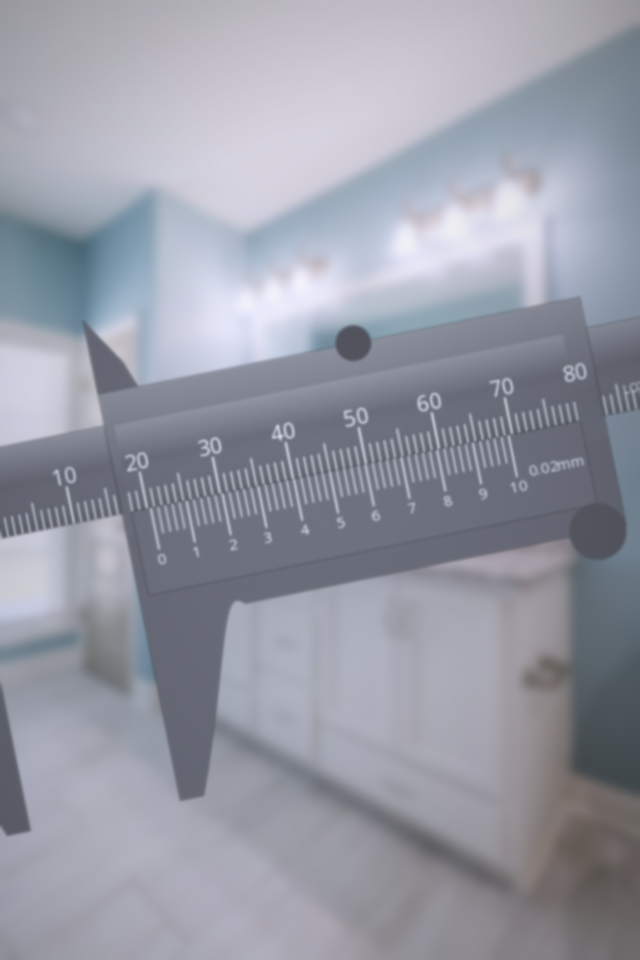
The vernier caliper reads 20.5 mm
